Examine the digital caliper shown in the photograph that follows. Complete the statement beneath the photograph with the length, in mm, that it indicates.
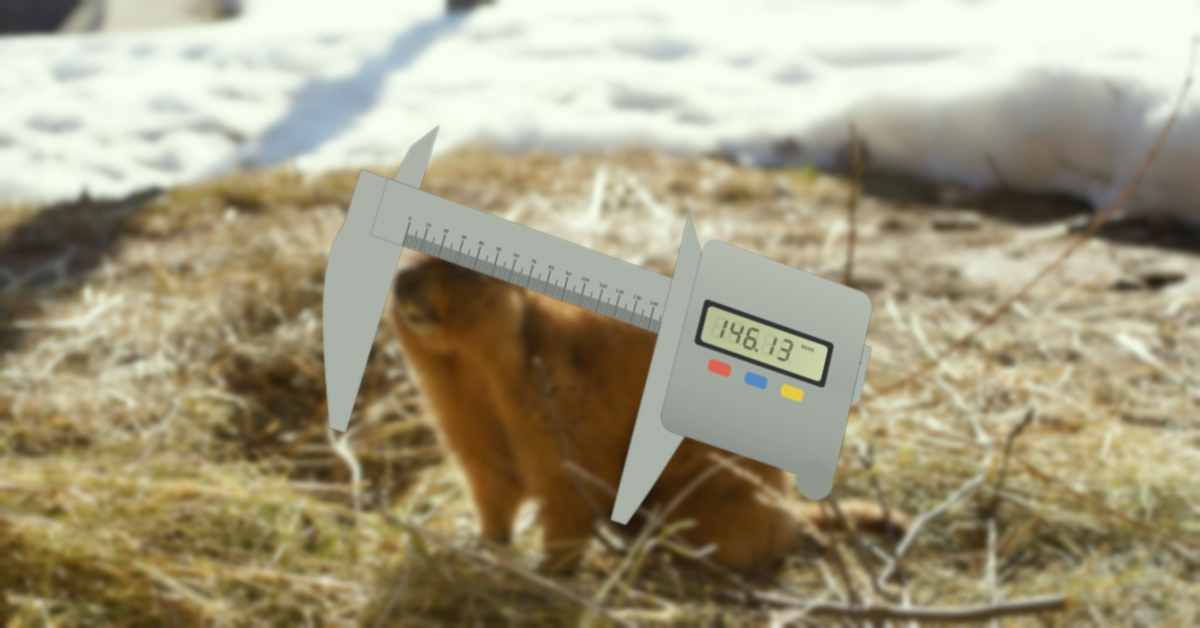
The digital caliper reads 146.13 mm
